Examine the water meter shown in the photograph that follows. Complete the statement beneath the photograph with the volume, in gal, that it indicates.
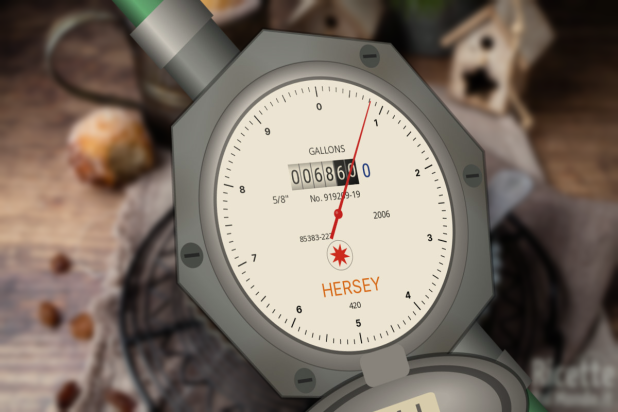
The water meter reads 68600.8 gal
